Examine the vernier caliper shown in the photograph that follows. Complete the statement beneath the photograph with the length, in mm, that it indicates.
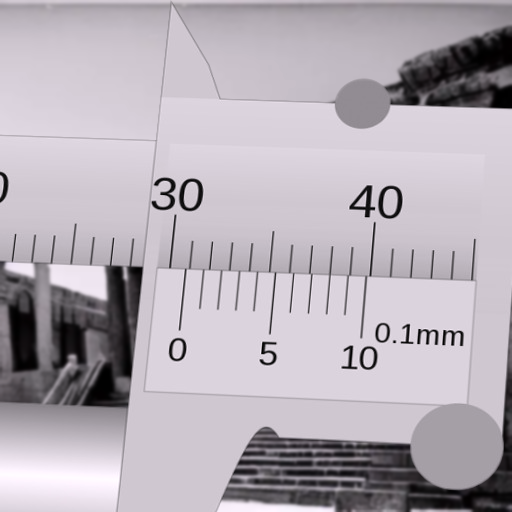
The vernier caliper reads 30.8 mm
